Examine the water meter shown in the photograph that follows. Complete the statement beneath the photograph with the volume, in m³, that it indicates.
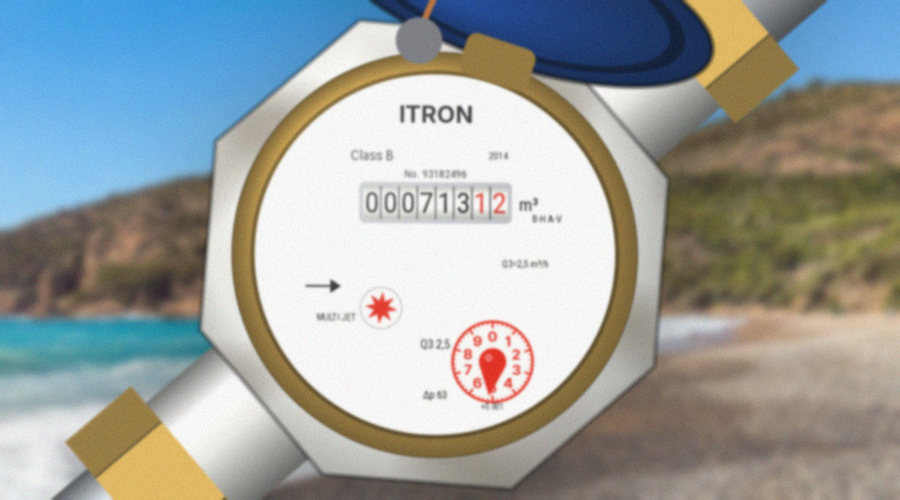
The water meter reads 713.125 m³
